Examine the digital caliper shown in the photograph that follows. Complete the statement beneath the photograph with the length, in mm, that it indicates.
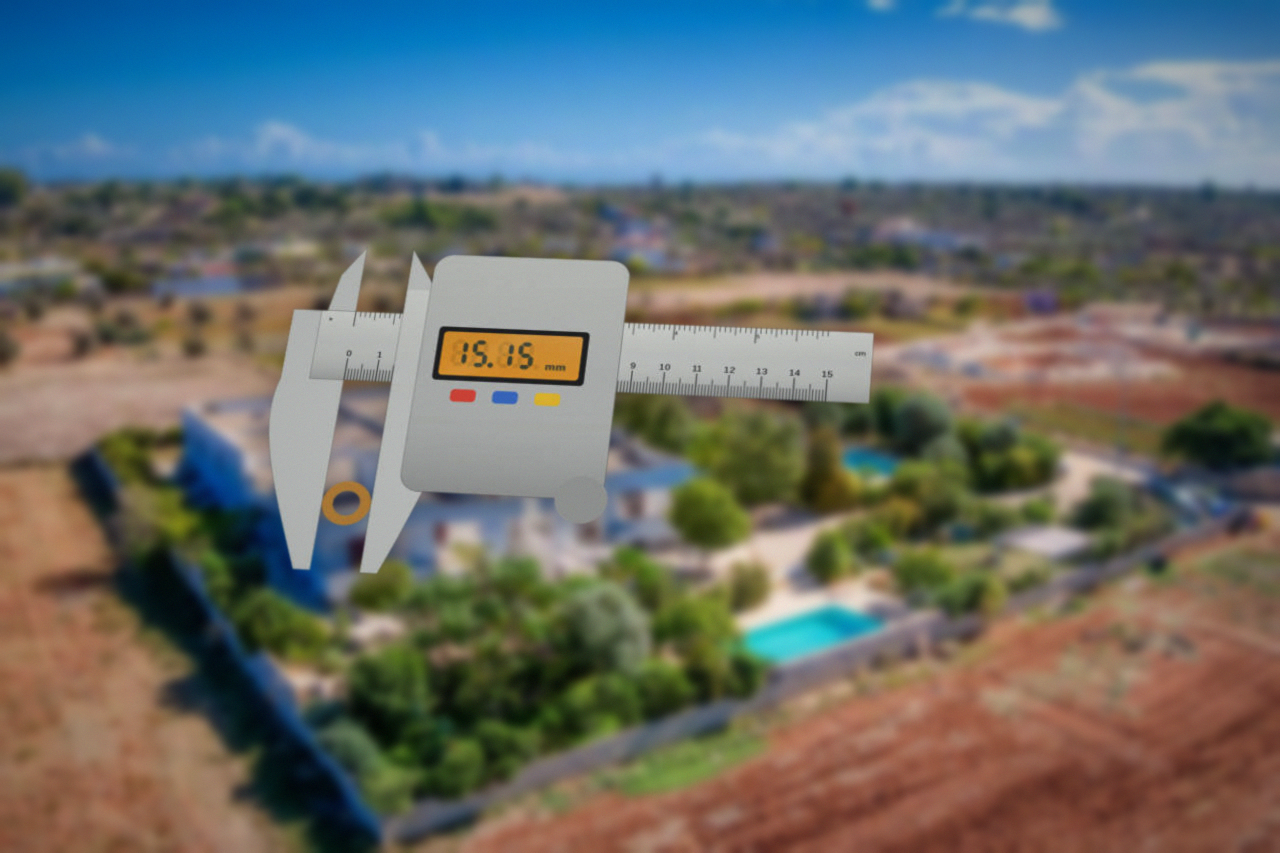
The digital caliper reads 15.15 mm
